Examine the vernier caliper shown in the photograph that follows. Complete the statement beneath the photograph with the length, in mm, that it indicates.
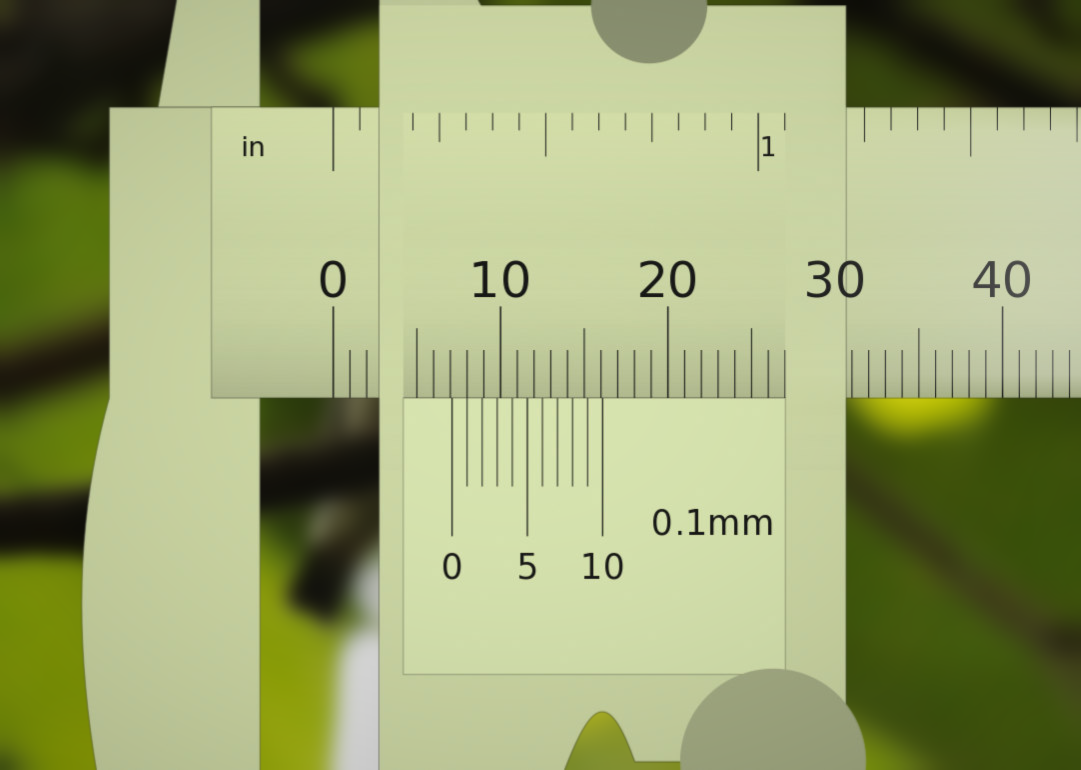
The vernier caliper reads 7.1 mm
